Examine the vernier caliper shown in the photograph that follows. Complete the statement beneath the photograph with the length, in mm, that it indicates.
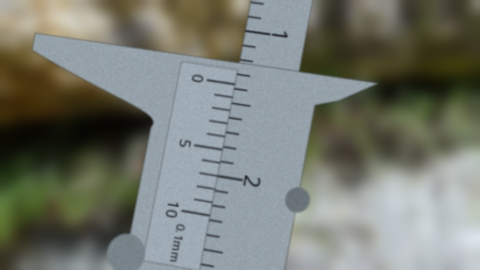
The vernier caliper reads 13.7 mm
